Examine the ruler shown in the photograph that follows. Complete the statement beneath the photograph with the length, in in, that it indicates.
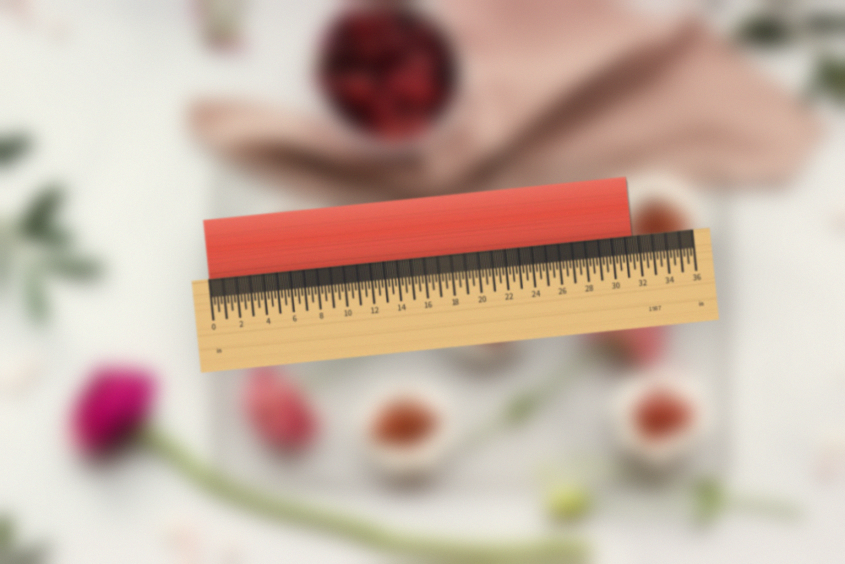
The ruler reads 31.5 in
